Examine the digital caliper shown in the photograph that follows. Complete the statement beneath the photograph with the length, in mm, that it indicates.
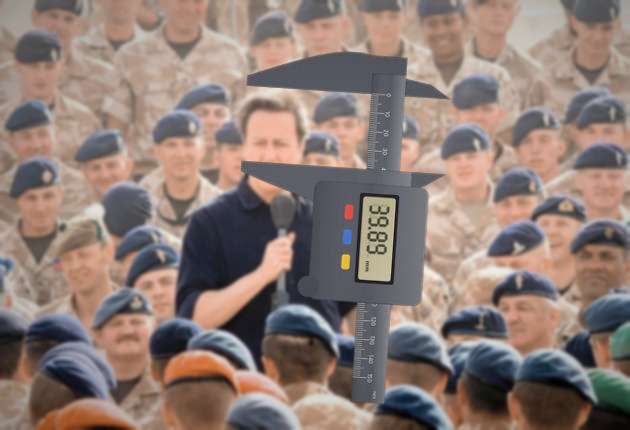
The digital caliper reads 39.89 mm
